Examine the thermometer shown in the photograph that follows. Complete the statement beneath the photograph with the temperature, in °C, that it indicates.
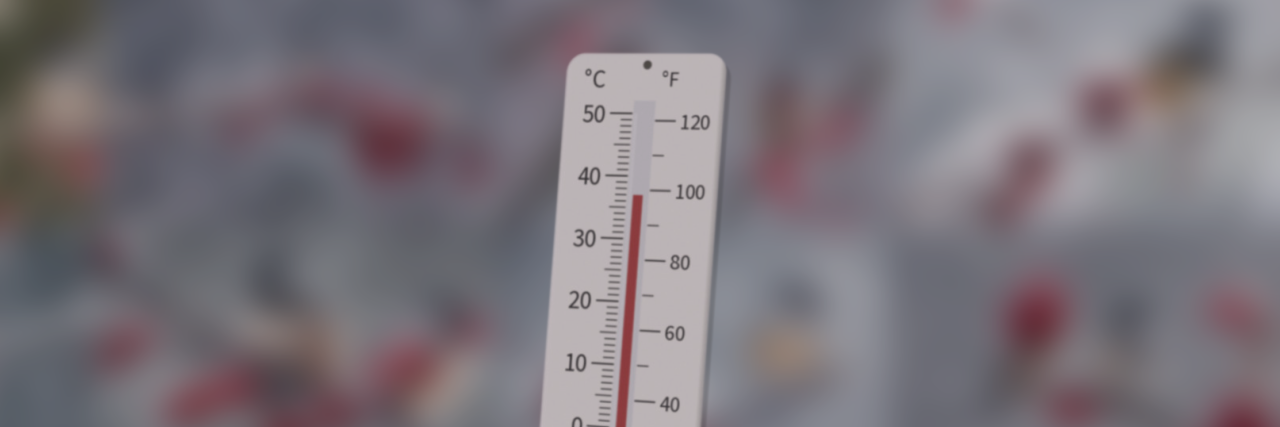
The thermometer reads 37 °C
